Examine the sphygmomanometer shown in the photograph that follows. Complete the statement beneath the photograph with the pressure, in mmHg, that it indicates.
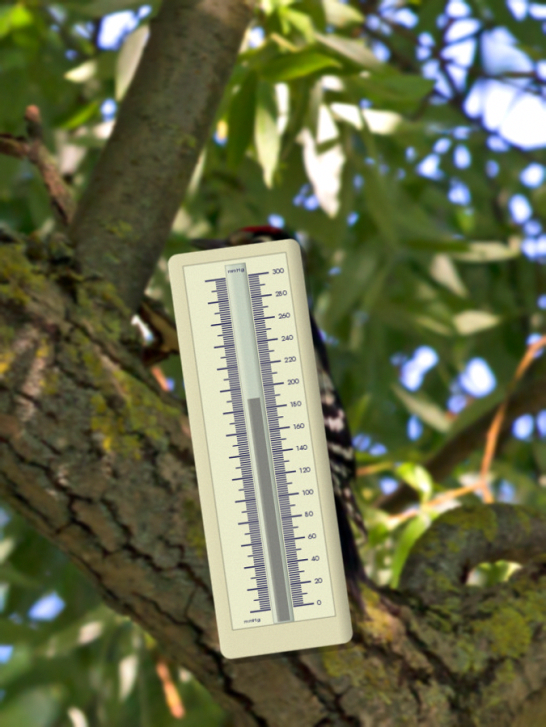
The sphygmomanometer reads 190 mmHg
